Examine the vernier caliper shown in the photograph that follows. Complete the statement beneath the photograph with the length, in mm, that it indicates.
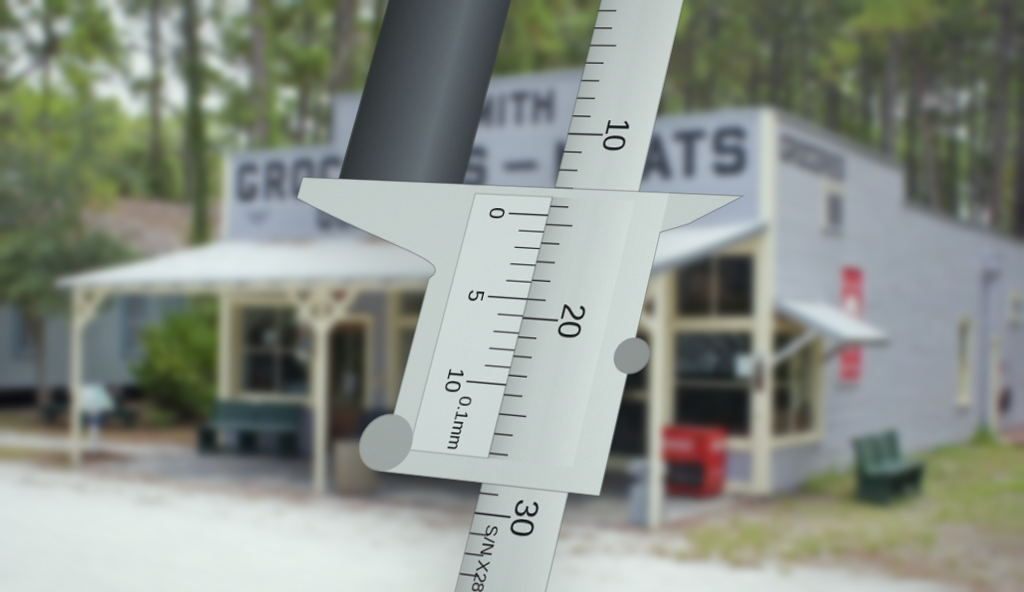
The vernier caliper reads 14.5 mm
